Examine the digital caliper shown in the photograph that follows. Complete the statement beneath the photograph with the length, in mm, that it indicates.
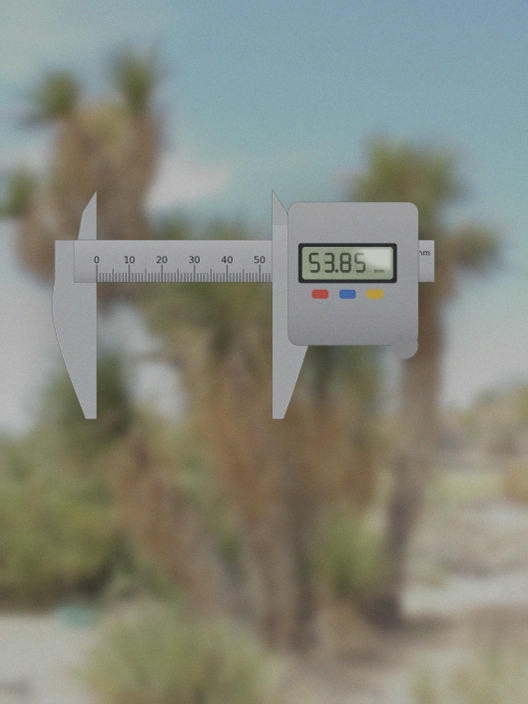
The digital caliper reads 53.85 mm
